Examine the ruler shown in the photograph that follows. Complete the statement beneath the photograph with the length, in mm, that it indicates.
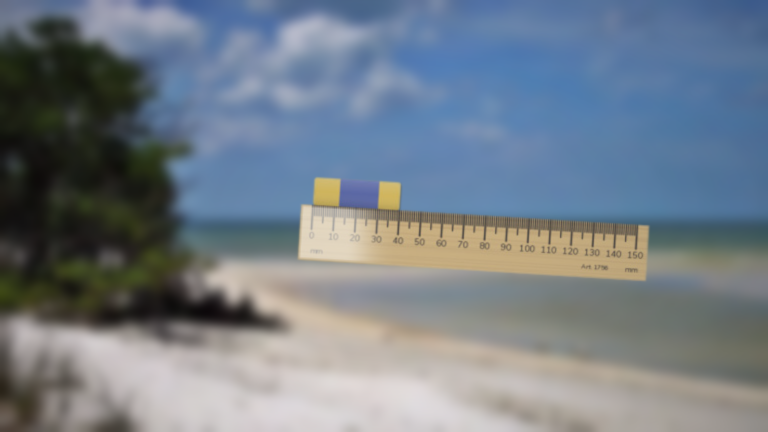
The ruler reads 40 mm
